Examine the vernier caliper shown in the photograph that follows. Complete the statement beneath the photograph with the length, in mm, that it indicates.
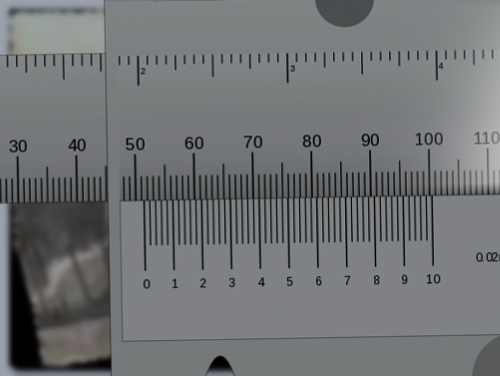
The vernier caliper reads 51.4 mm
